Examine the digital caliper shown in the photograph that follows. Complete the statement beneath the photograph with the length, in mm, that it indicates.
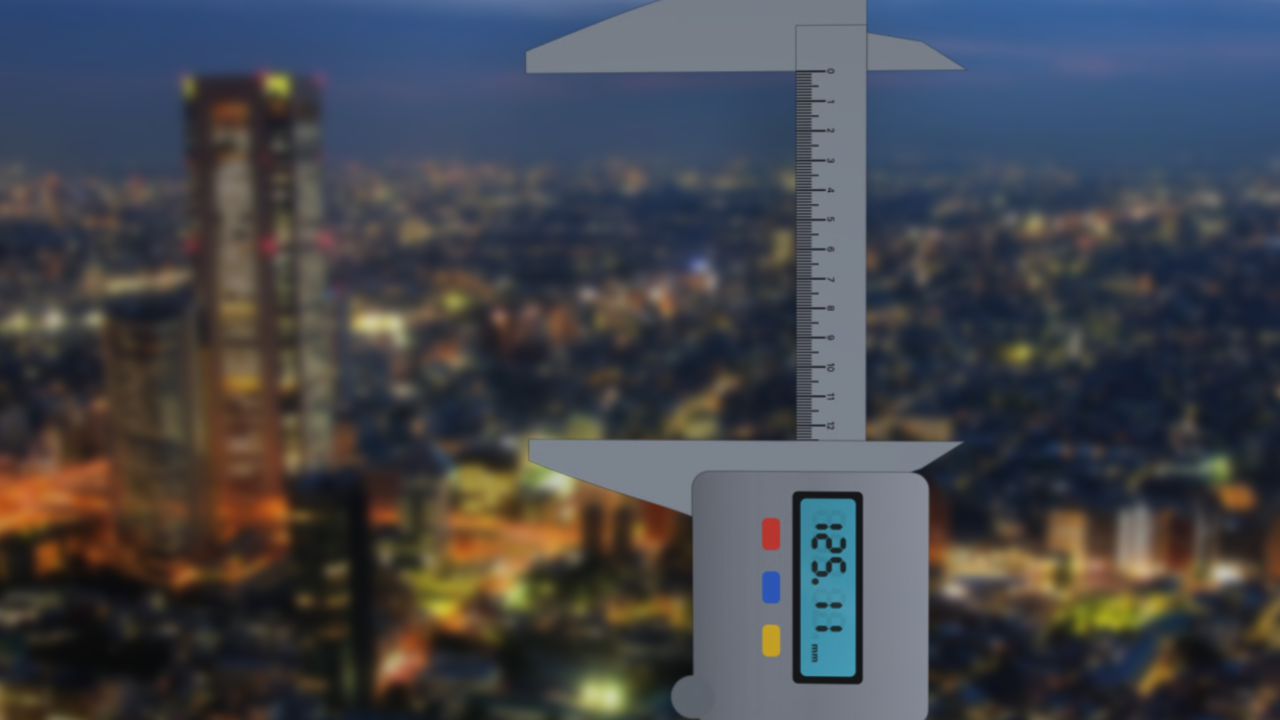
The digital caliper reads 125.11 mm
